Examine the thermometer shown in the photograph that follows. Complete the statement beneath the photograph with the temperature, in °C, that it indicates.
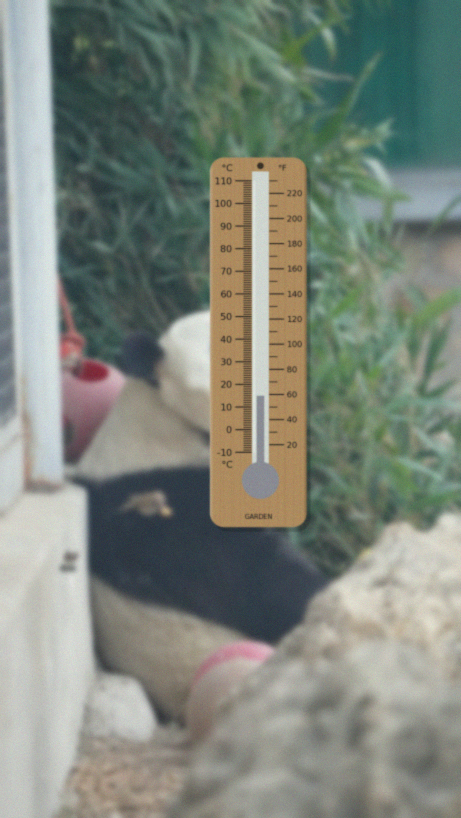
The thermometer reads 15 °C
